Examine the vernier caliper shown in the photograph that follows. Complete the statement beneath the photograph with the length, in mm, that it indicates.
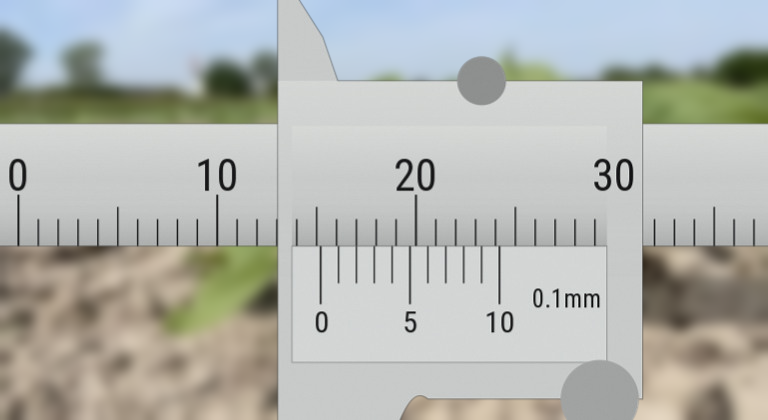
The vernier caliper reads 15.2 mm
